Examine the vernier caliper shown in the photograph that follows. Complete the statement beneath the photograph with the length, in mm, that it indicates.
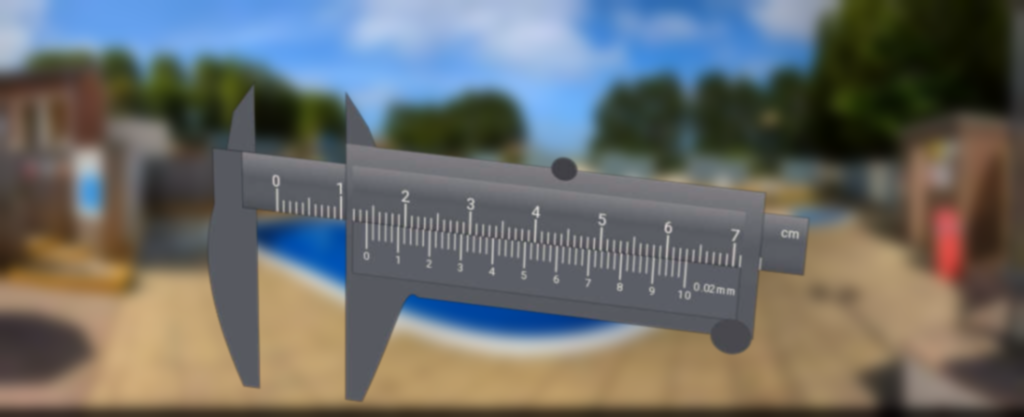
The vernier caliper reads 14.0 mm
